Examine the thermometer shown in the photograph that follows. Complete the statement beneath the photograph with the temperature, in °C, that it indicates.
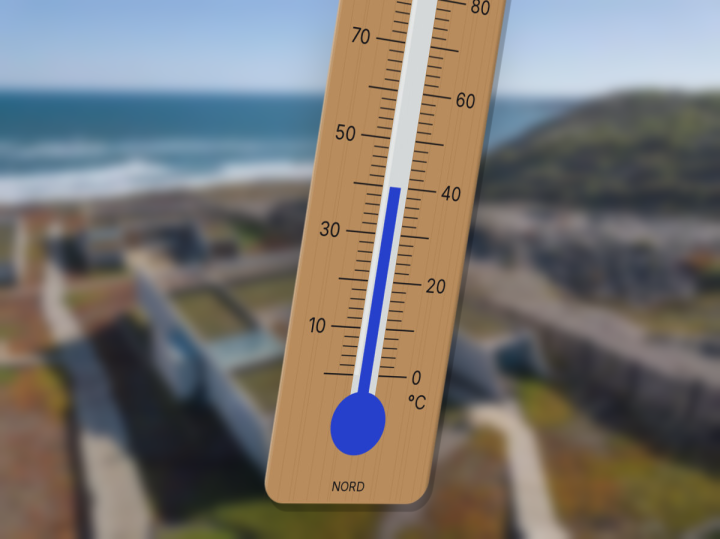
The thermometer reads 40 °C
